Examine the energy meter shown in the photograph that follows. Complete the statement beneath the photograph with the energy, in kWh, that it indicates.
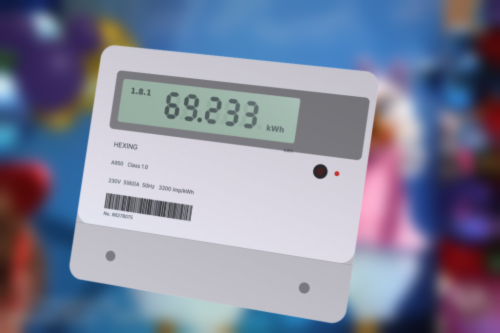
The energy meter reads 69.233 kWh
